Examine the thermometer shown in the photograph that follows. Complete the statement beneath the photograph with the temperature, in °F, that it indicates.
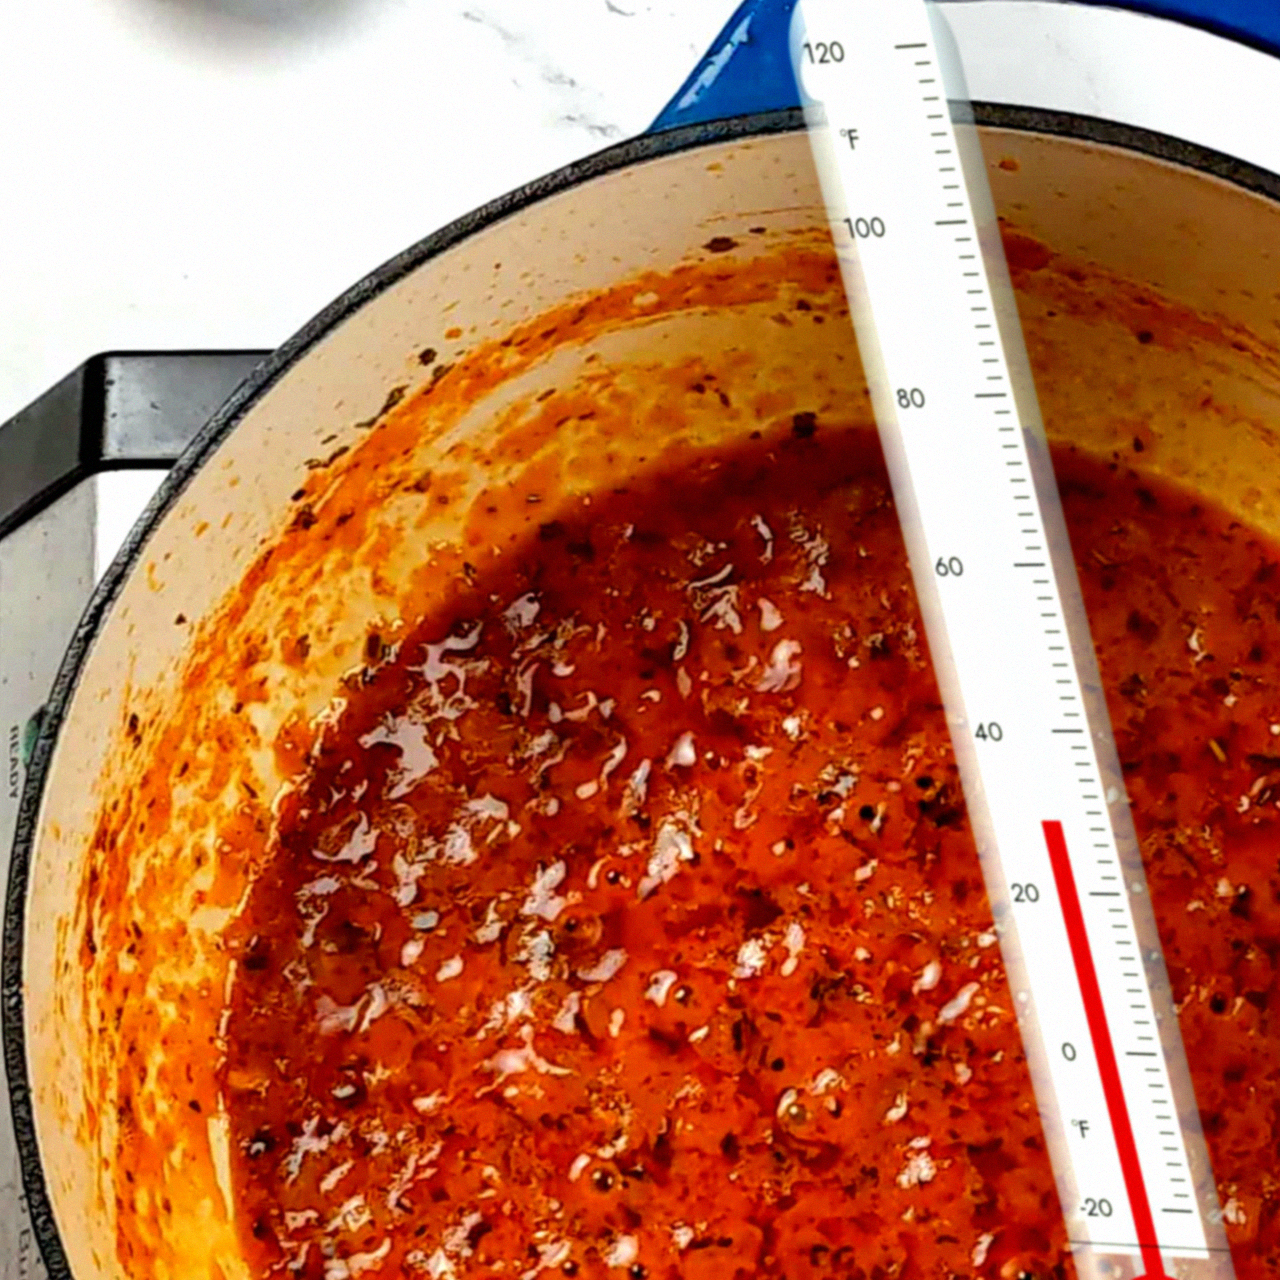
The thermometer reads 29 °F
